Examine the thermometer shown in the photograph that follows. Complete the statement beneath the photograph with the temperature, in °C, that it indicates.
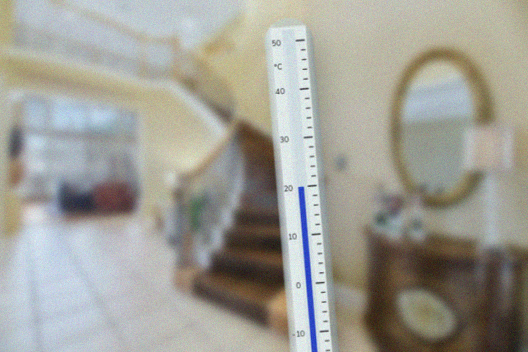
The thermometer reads 20 °C
